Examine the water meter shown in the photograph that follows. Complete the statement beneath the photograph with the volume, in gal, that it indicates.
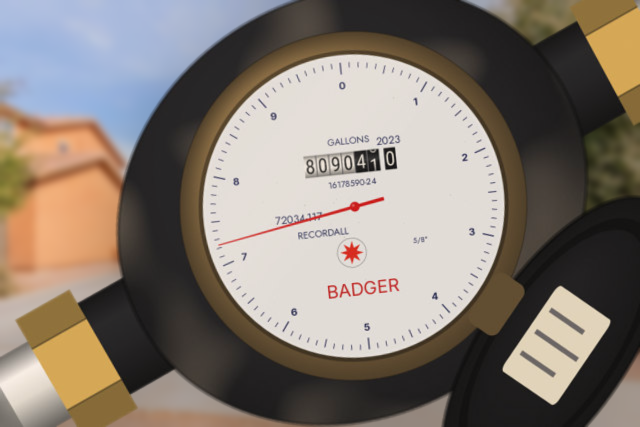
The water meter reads 8090407.2 gal
